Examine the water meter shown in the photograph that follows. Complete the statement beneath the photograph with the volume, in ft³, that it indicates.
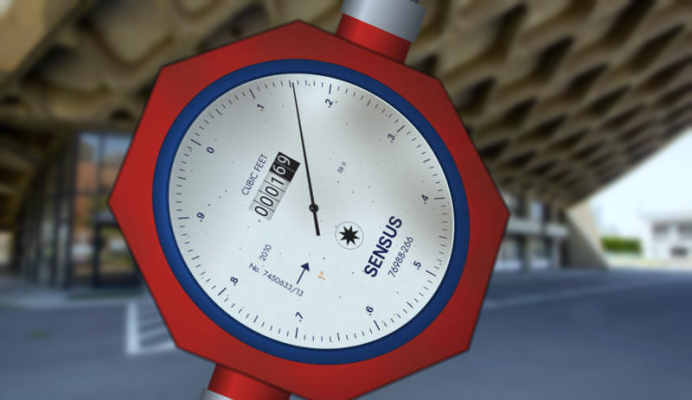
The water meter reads 169.15 ft³
